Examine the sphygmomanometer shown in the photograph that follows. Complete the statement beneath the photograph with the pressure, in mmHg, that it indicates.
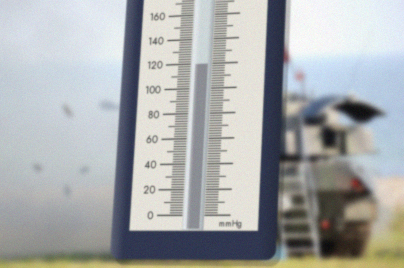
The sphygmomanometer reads 120 mmHg
